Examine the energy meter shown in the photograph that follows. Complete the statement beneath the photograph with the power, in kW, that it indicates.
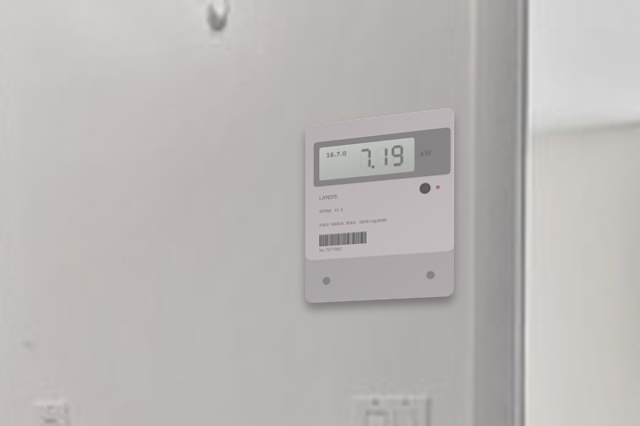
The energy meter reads 7.19 kW
